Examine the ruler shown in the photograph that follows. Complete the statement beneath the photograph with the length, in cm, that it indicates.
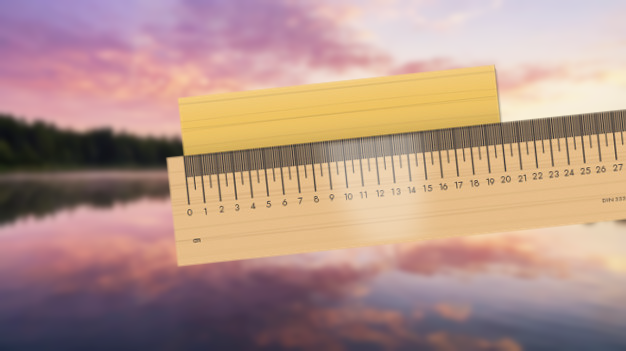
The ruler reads 20 cm
